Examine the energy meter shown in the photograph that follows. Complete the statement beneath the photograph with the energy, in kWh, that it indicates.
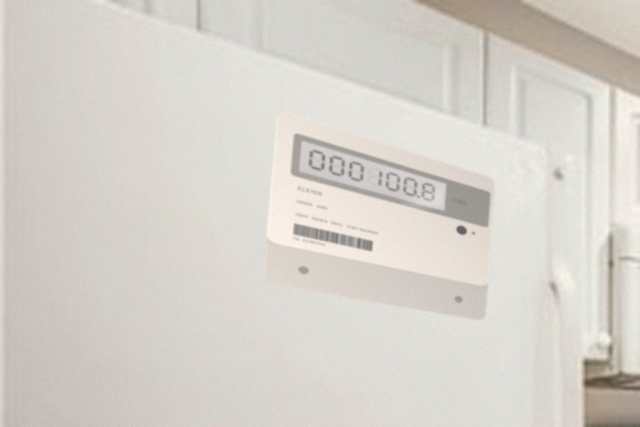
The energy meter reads 100.8 kWh
